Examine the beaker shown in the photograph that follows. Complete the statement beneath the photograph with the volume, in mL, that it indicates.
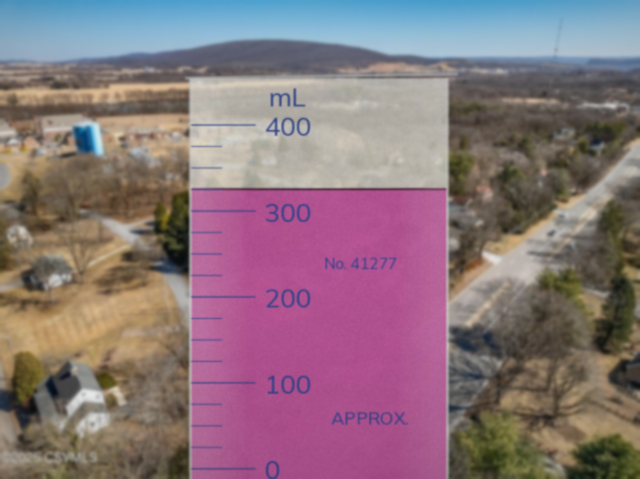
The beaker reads 325 mL
